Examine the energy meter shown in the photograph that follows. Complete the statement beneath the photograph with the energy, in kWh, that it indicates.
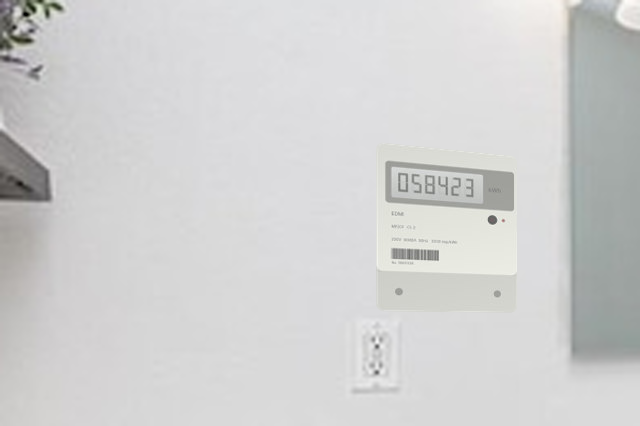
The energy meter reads 58423 kWh
